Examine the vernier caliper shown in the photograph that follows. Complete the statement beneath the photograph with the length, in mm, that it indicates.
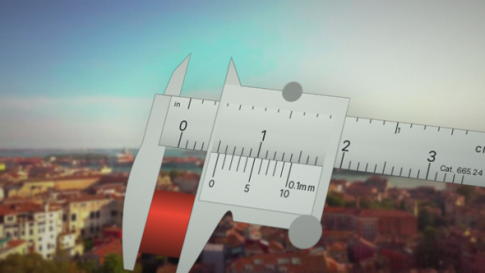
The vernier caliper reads 5.2 mm
